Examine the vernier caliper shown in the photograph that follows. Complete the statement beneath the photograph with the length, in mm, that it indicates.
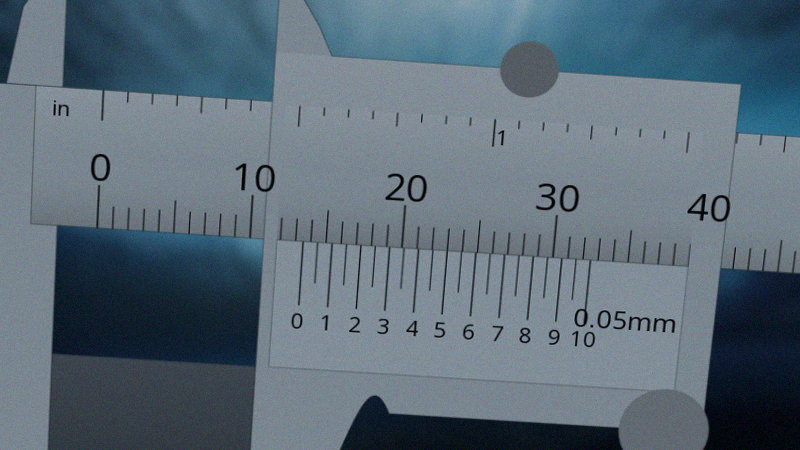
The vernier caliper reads 13.5 mm
